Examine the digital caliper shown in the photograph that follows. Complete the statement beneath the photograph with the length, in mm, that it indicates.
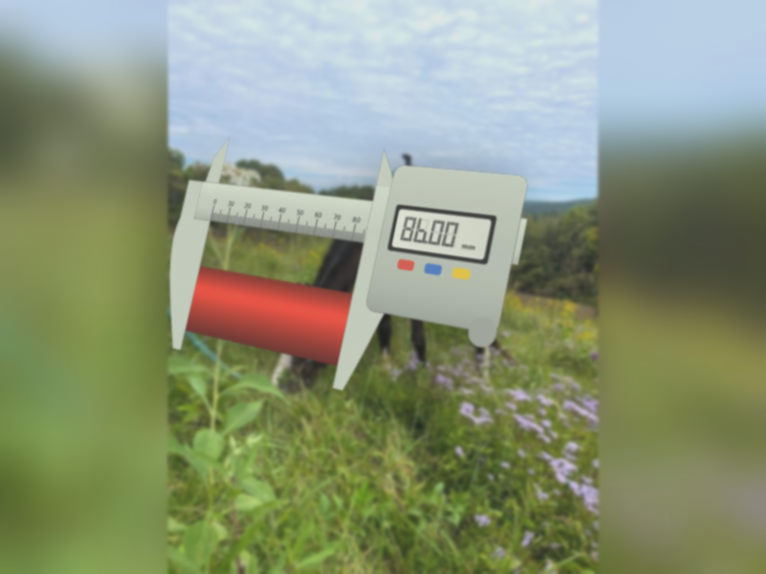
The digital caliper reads 86.00 mm
